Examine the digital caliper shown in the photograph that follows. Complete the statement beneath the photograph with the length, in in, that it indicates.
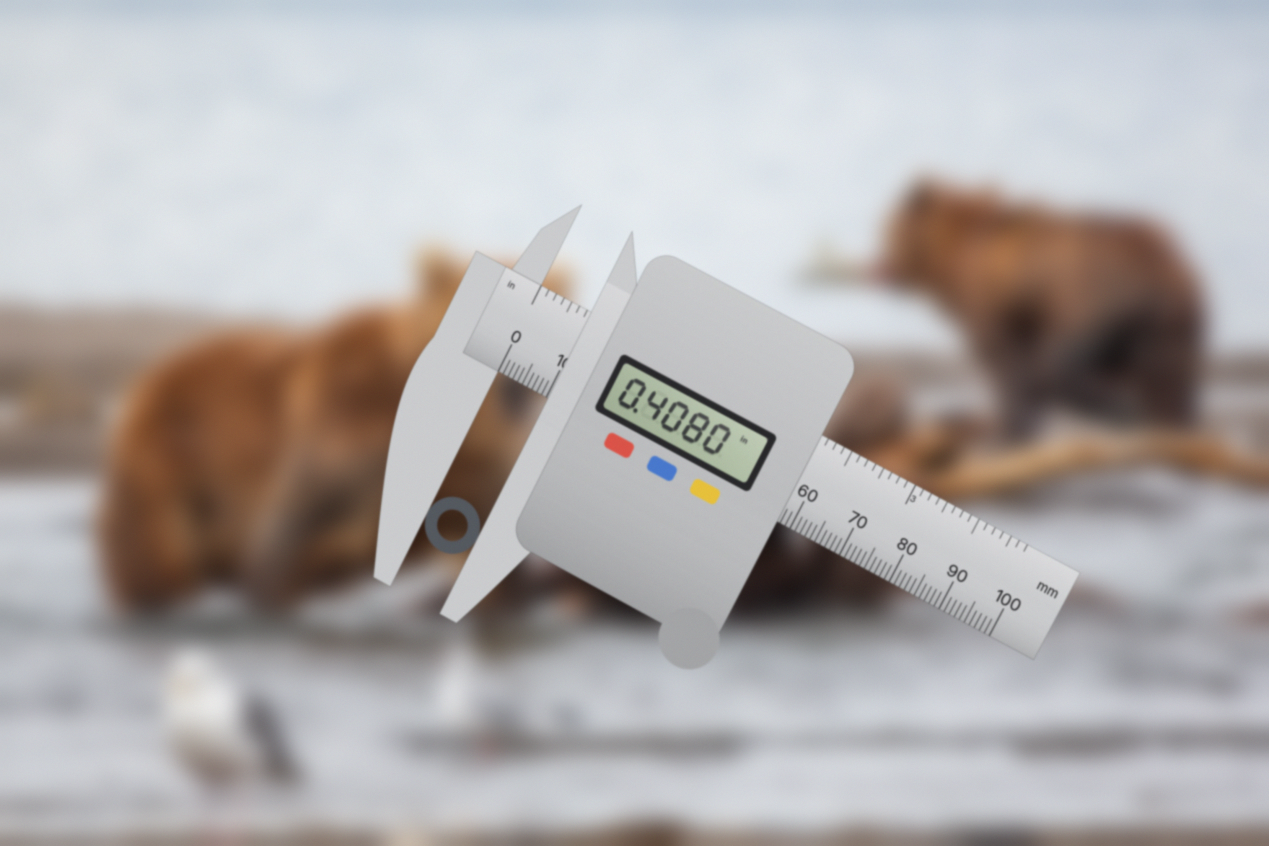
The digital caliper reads 0.4080 in
